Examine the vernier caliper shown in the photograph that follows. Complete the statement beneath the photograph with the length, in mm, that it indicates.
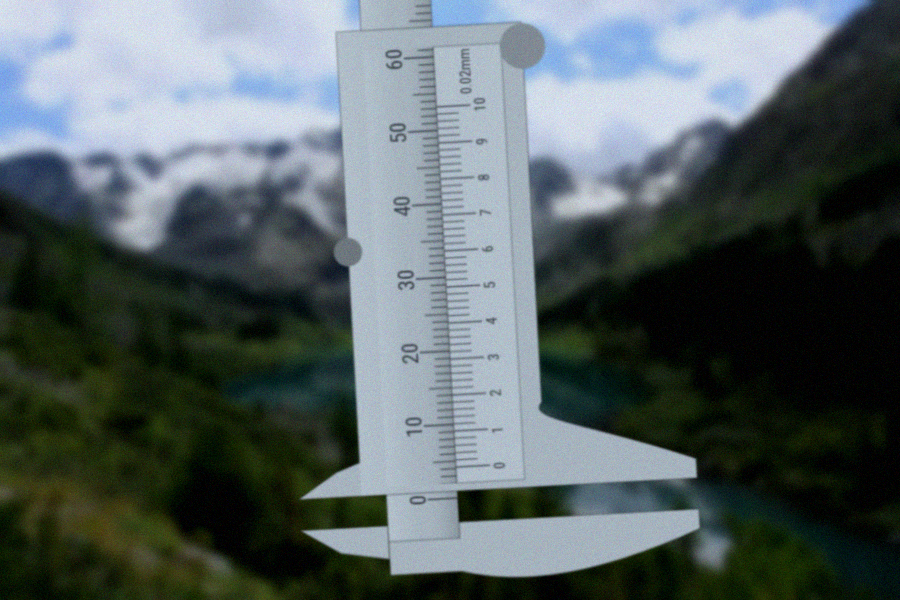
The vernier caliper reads 4.2 mm
